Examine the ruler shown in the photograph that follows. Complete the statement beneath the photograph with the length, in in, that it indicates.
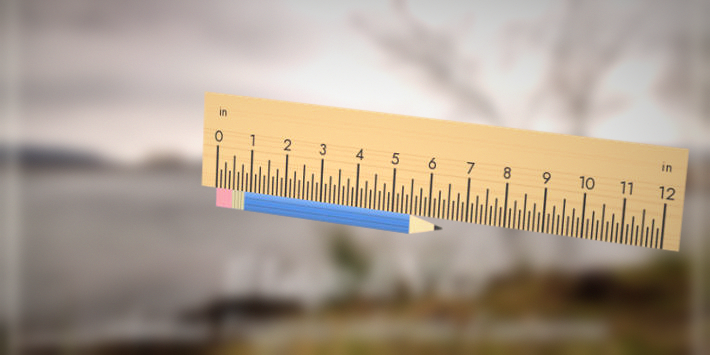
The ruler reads 6.375 in
